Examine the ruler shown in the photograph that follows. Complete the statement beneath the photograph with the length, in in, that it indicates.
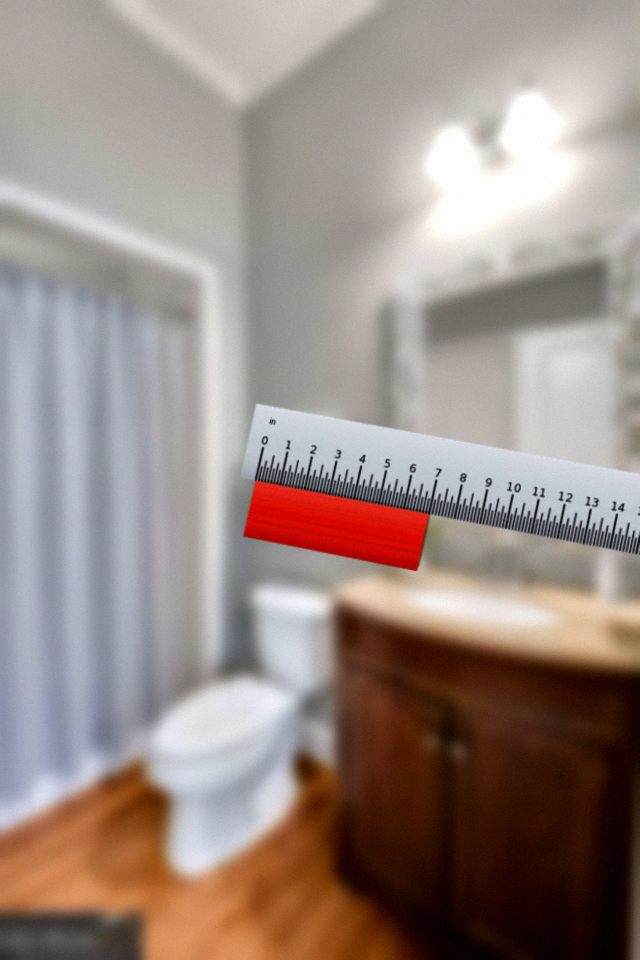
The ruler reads 7 in
